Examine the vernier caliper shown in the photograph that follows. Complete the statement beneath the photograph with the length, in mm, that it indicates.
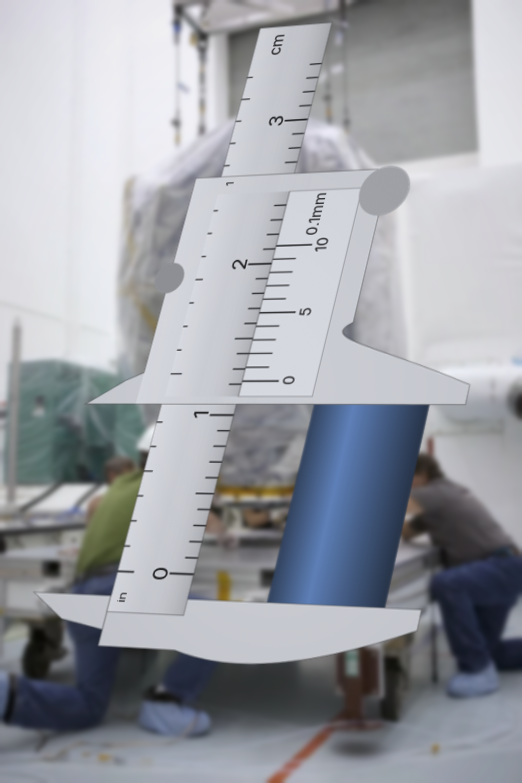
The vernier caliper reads 12.2 mm
